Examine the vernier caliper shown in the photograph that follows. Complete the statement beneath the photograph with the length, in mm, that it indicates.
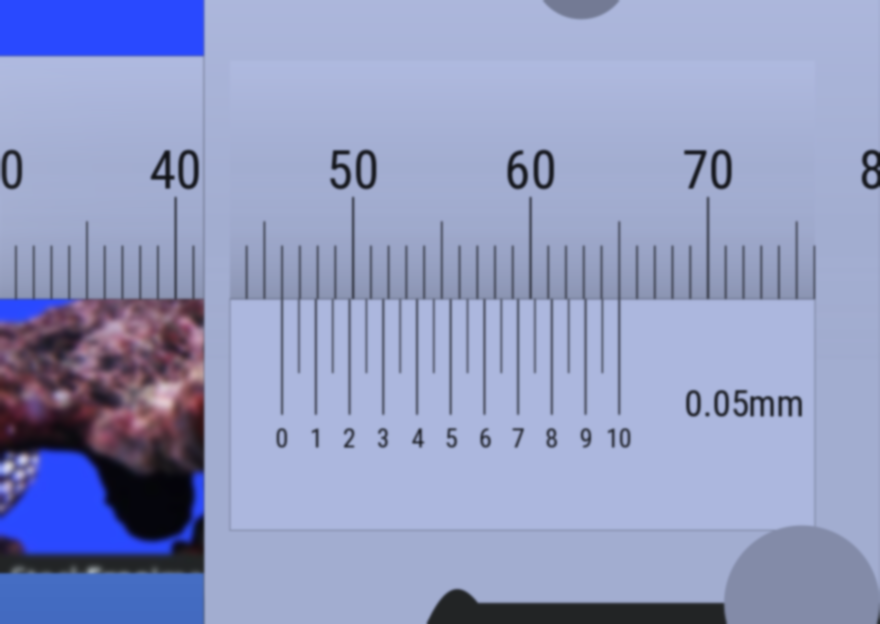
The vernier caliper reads 46.0 mm
